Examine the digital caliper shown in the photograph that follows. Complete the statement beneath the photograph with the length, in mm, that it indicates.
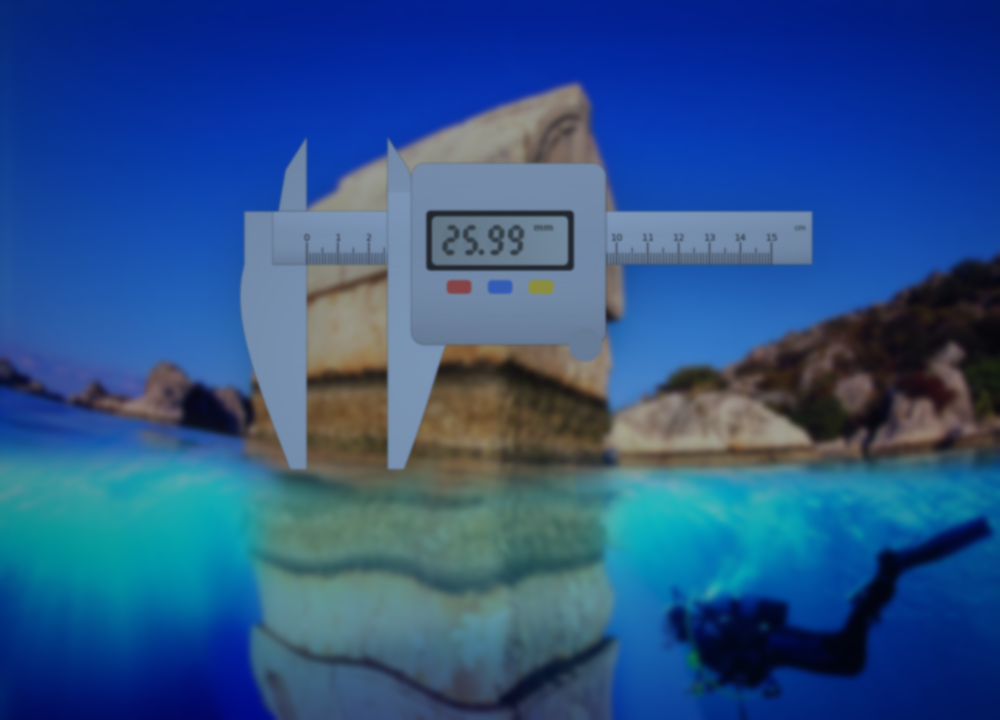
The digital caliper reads 25.99 mm
